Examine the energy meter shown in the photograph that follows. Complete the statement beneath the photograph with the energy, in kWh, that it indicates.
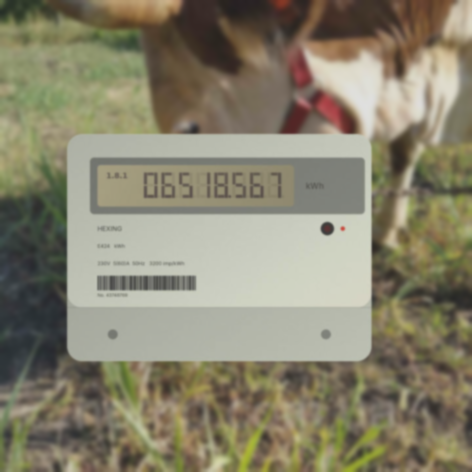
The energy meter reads 6518.567 kWh
